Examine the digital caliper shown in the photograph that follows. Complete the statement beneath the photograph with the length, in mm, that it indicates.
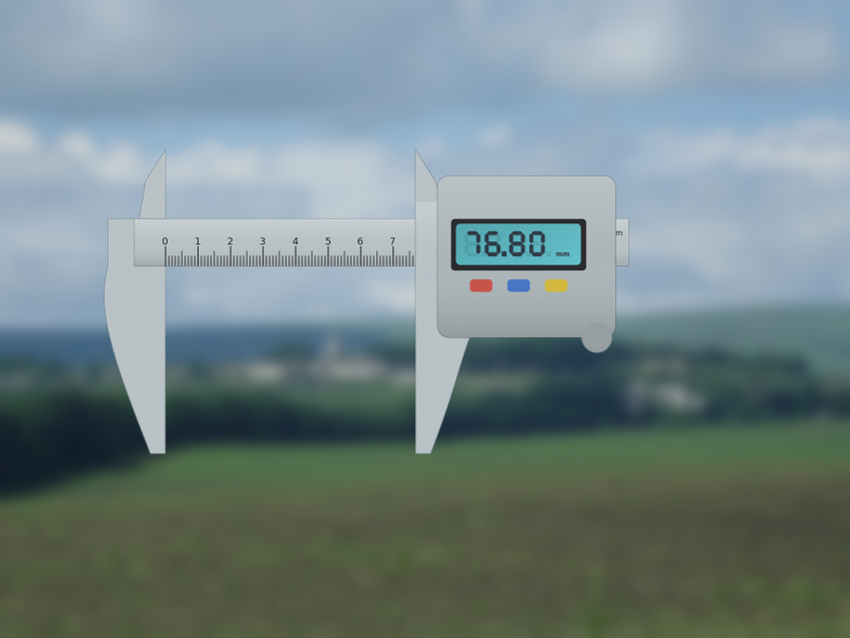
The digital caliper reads 76.80 mm
